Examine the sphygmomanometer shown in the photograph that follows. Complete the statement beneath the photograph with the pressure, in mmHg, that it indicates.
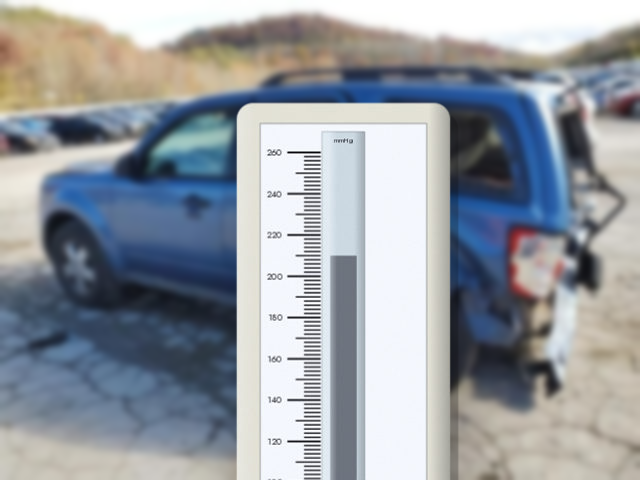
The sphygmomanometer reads 210 mmHg
